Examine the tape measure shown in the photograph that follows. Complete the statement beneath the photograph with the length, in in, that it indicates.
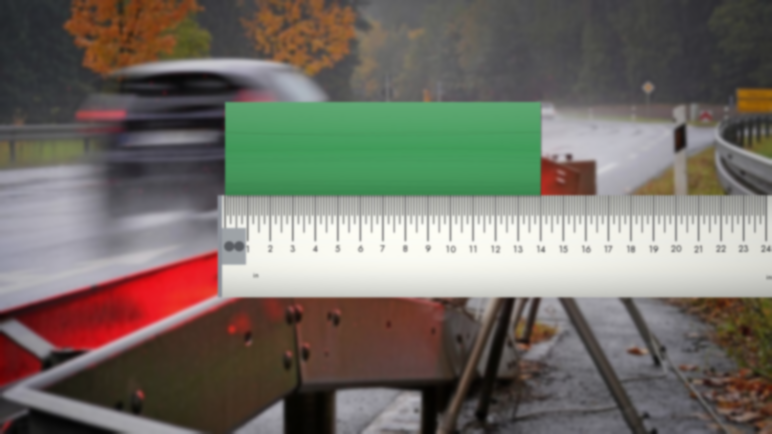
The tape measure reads 14 in
